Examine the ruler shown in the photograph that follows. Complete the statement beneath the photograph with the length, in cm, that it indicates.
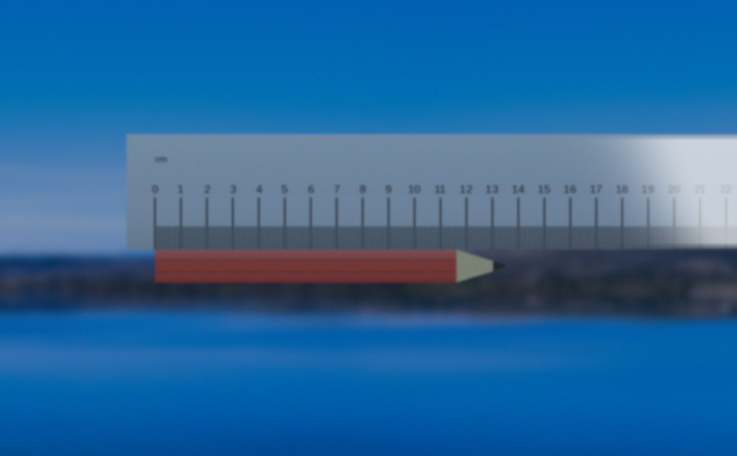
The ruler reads 13.5 cm
